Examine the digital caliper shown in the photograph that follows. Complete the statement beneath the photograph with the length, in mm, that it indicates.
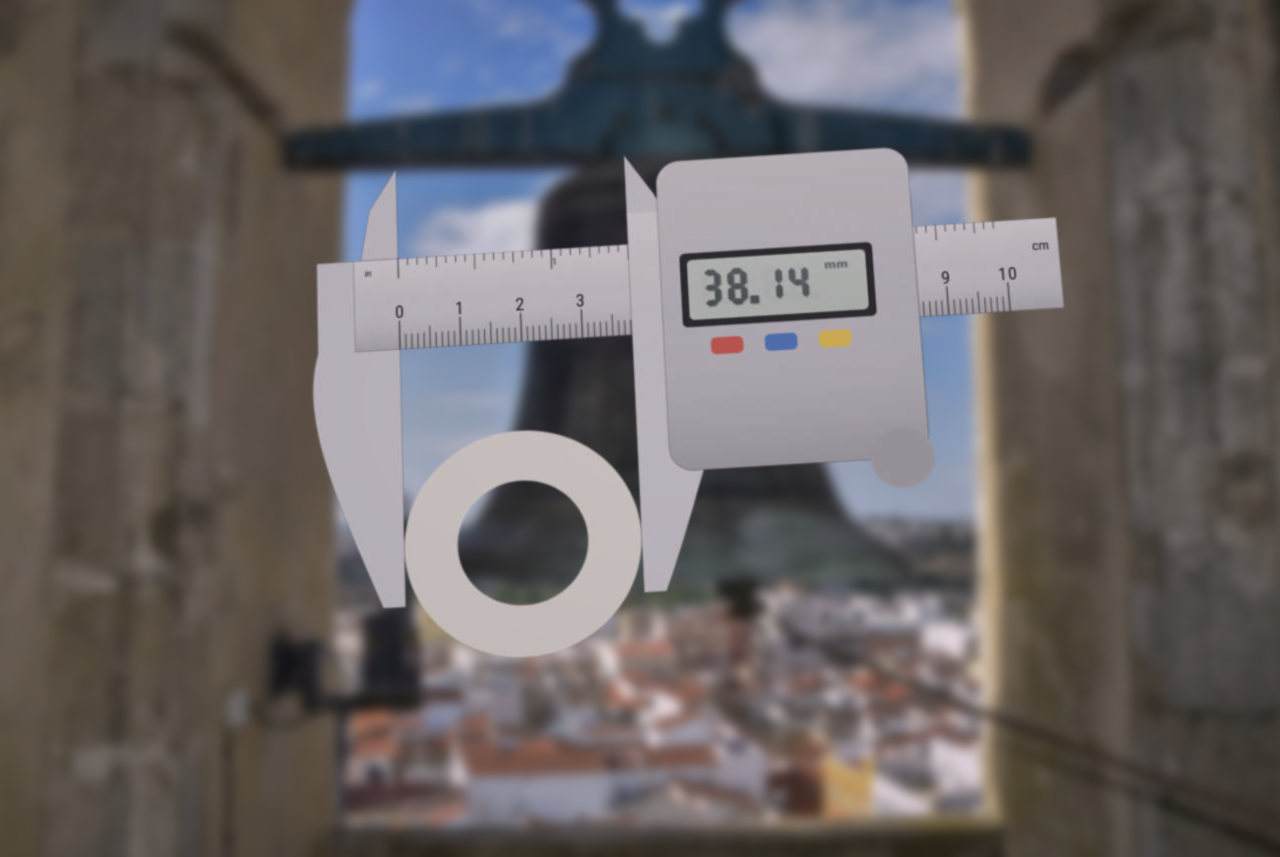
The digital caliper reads 38.14 mm
